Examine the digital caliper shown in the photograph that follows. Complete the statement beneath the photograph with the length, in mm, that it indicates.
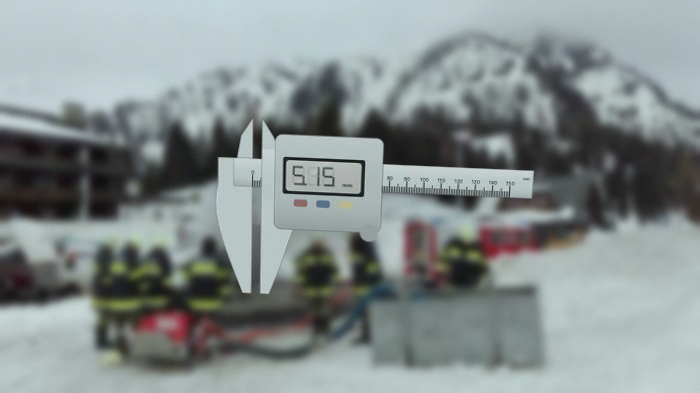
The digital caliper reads 5.15 mm
